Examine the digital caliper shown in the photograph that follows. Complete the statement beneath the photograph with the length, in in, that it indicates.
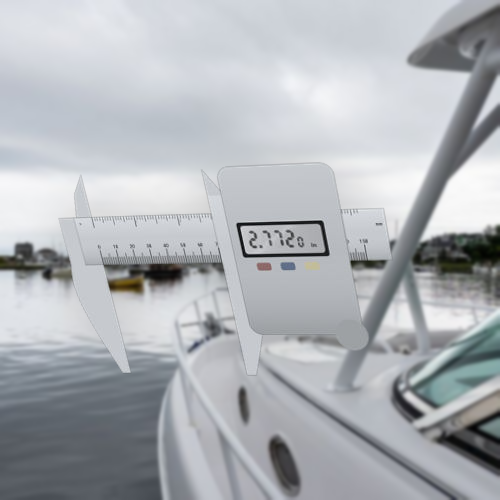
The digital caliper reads 2.7720 in
